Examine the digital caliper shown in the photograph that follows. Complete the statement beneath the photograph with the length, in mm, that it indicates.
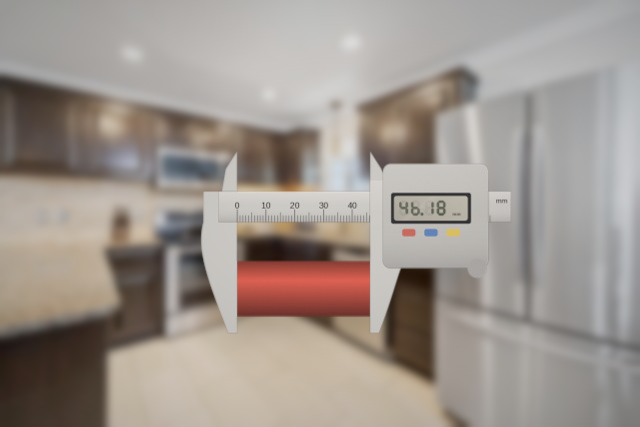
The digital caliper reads 46.18 mm
